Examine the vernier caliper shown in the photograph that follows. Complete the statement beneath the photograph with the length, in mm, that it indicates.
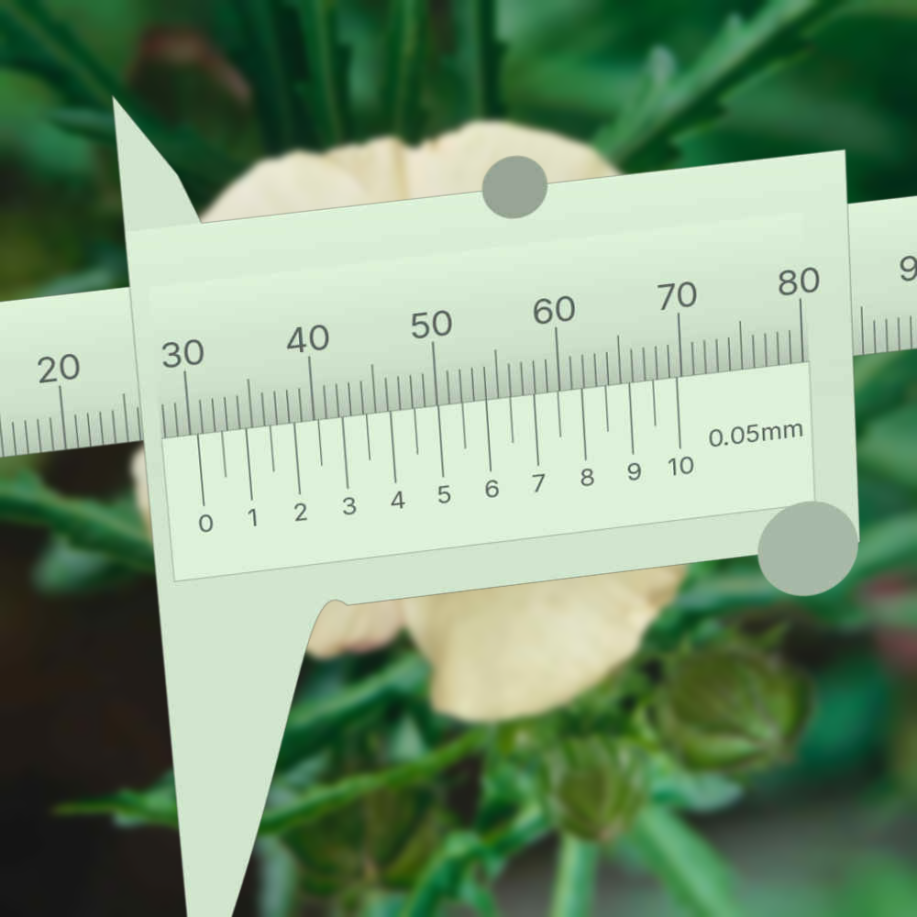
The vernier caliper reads 30.6 mm
